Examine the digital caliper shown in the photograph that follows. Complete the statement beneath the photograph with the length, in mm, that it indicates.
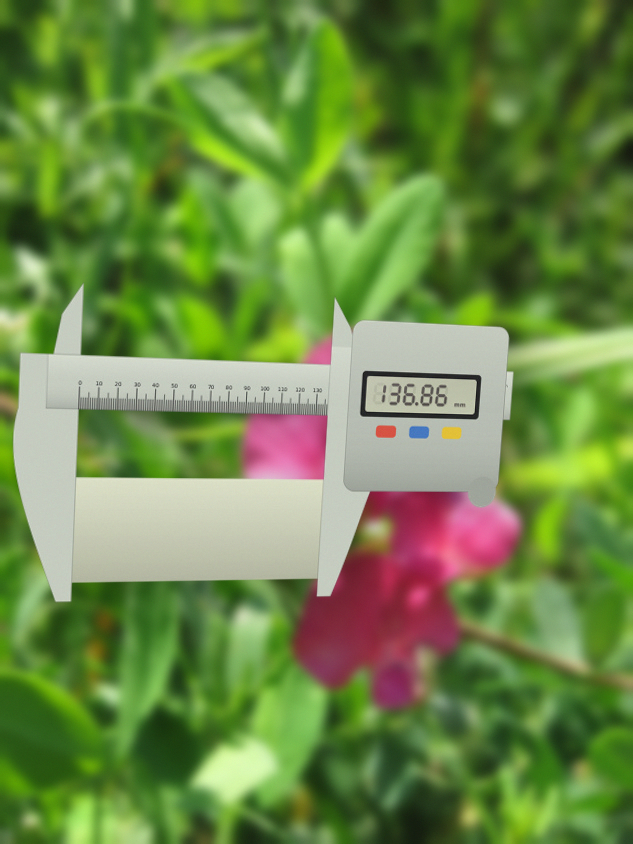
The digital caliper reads 136.86 mm
